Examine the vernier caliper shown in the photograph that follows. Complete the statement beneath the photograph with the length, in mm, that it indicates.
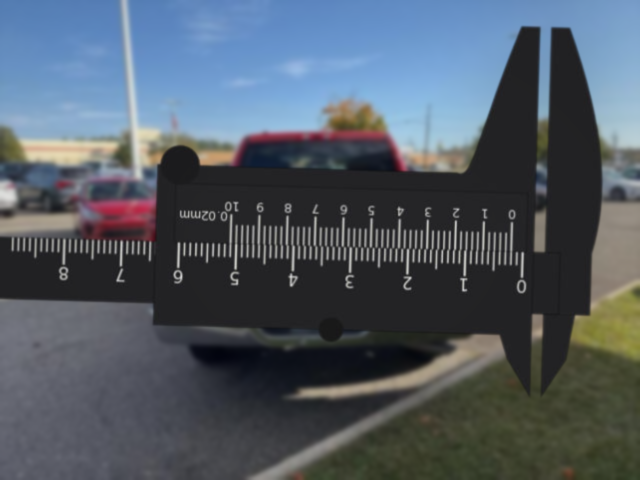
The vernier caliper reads 2.0 mm
